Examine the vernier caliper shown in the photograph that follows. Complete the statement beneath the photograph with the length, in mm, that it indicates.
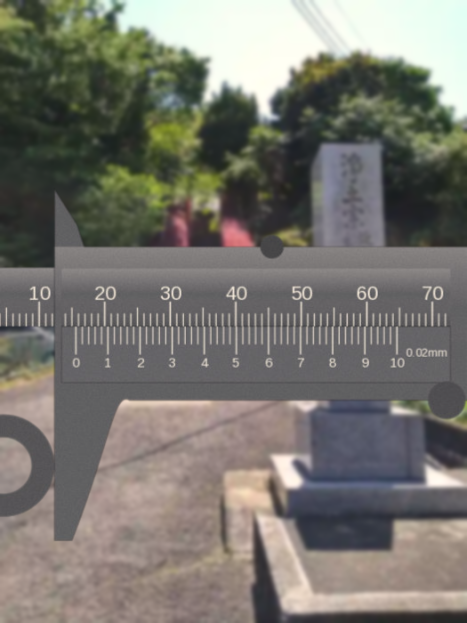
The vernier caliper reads 15.6 mm
